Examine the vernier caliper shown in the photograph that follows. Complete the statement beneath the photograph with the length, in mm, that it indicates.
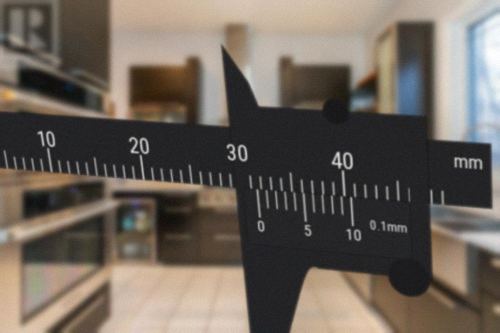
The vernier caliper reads 31.6 mm
